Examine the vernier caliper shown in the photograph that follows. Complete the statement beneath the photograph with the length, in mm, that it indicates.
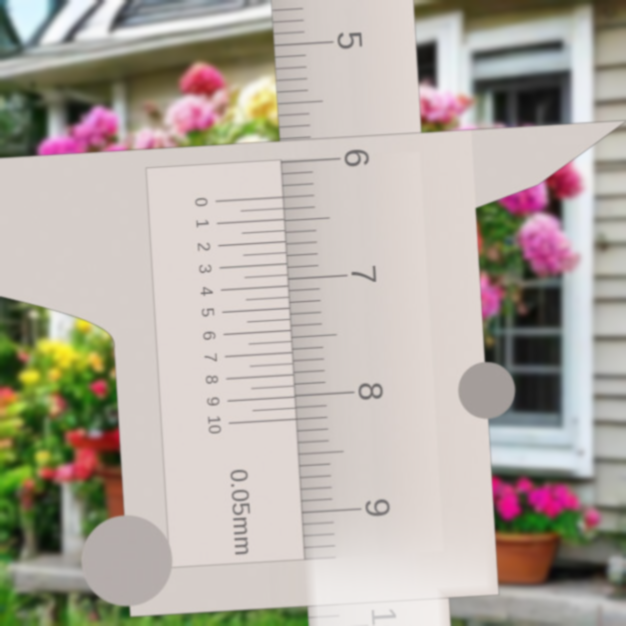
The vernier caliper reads 63.0 mm
